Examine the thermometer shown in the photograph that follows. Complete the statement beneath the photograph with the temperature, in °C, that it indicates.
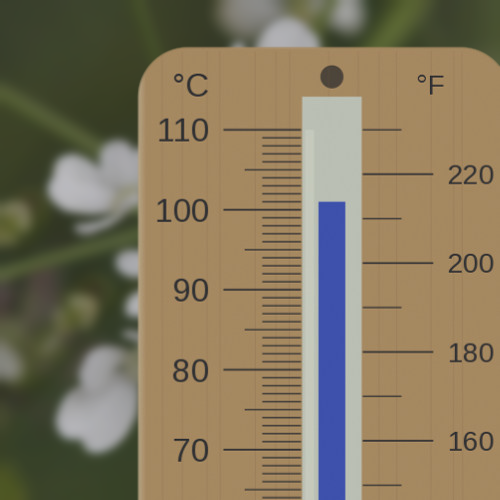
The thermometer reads 101 °C
